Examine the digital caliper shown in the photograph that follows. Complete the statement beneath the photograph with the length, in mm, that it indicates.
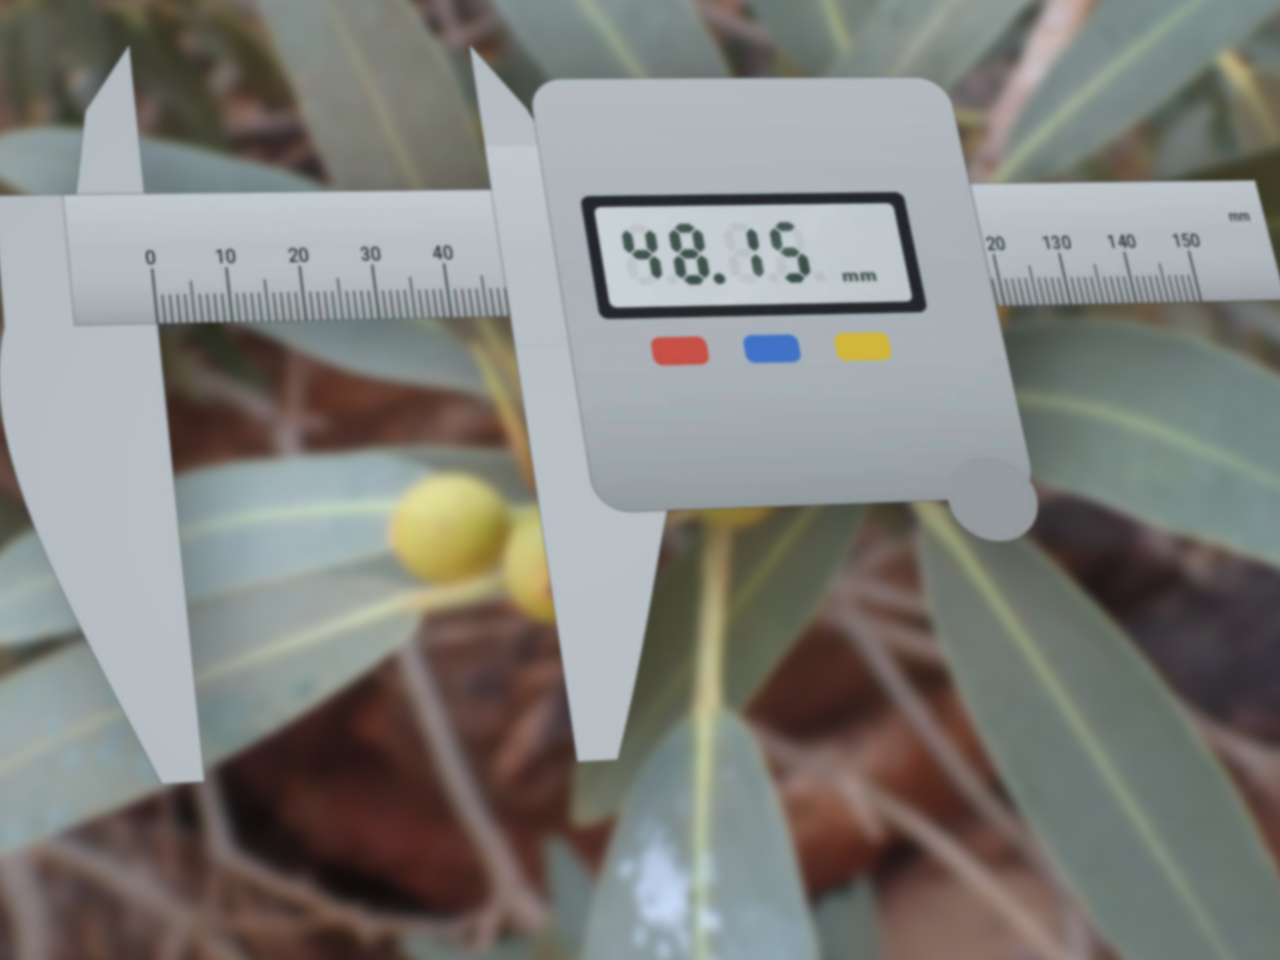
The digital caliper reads 48.15 mm
